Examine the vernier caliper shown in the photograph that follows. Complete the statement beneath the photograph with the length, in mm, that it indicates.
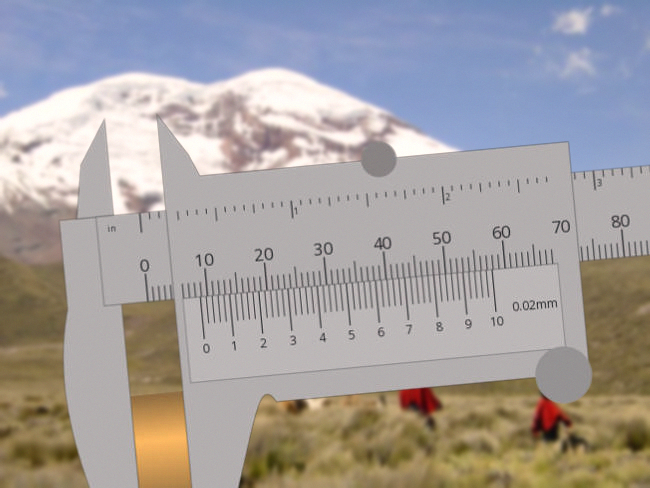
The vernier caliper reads 8.8 mm
